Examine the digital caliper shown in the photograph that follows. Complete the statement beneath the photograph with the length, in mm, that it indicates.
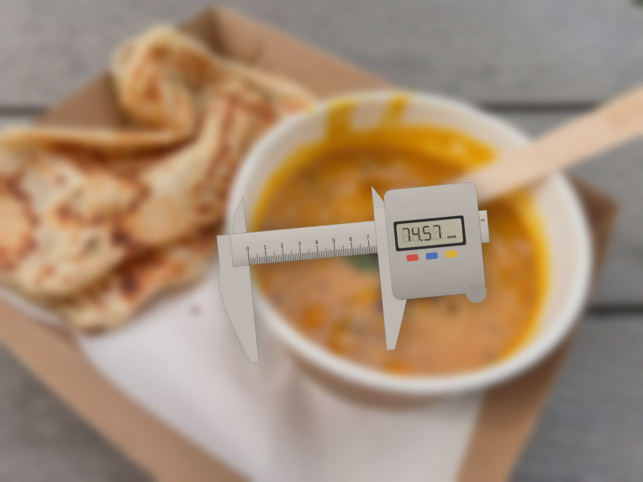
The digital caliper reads 74.57 mm
